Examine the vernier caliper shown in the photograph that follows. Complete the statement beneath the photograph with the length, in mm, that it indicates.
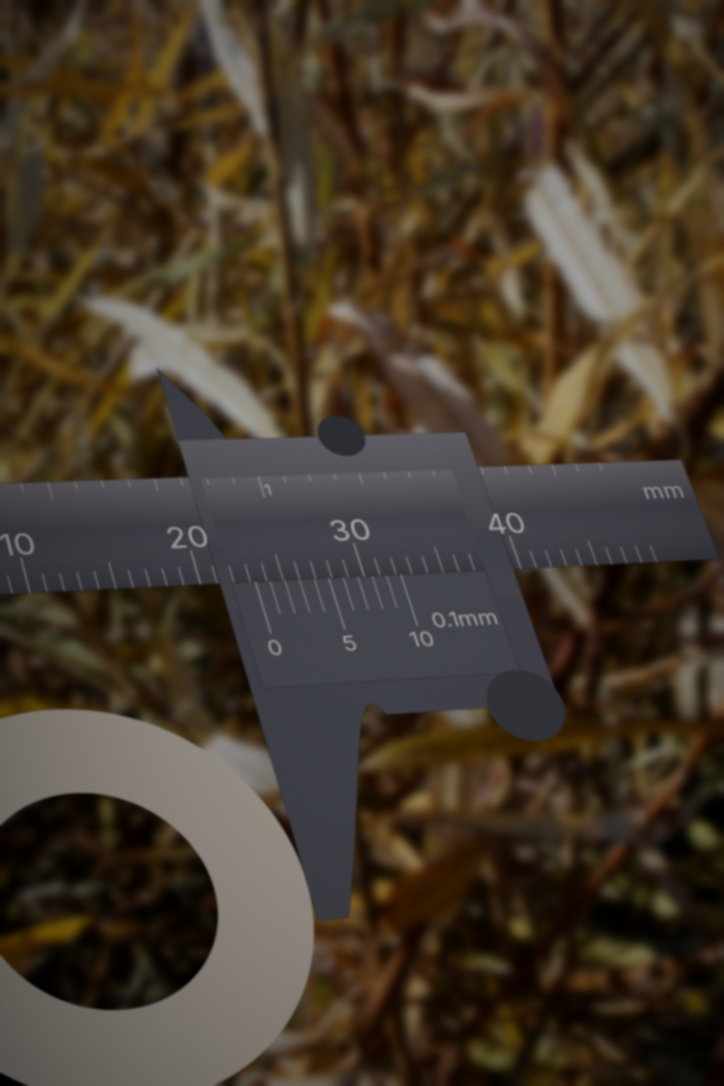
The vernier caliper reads 23.3 mm
